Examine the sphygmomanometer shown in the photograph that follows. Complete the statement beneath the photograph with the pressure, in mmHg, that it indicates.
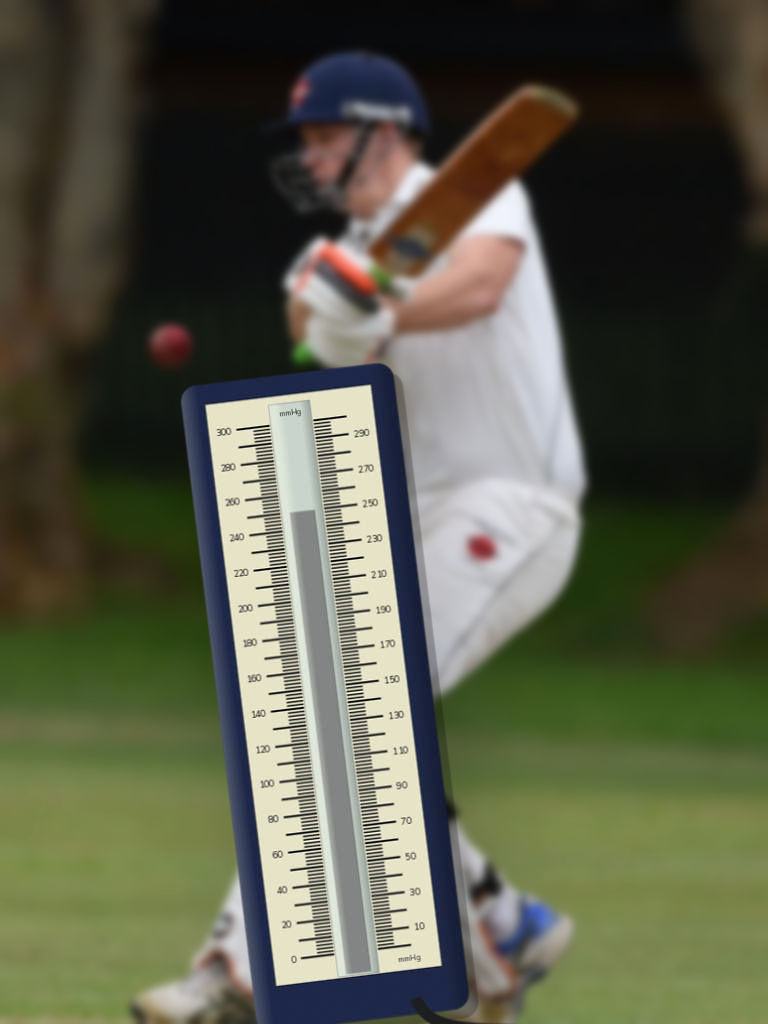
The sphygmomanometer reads 250 mmHg
